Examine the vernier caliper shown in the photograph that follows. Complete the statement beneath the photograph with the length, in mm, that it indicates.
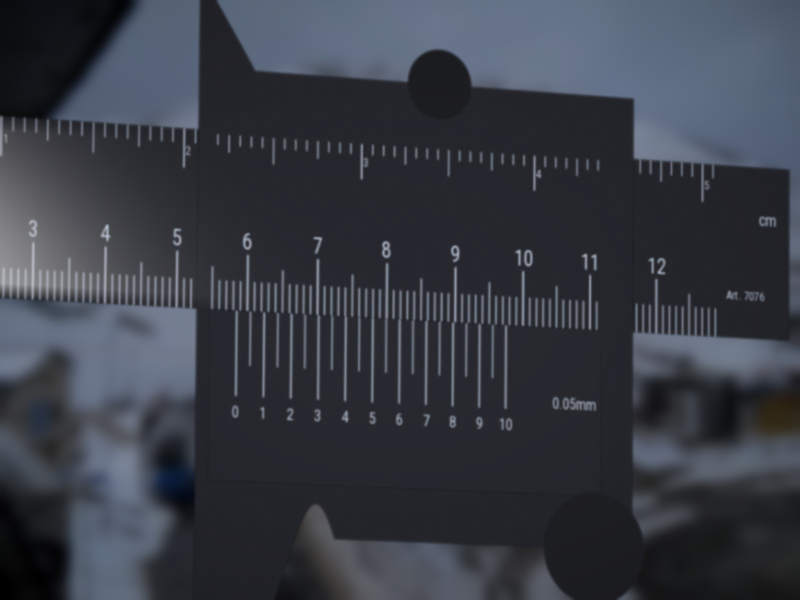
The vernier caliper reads 58.5 mm
